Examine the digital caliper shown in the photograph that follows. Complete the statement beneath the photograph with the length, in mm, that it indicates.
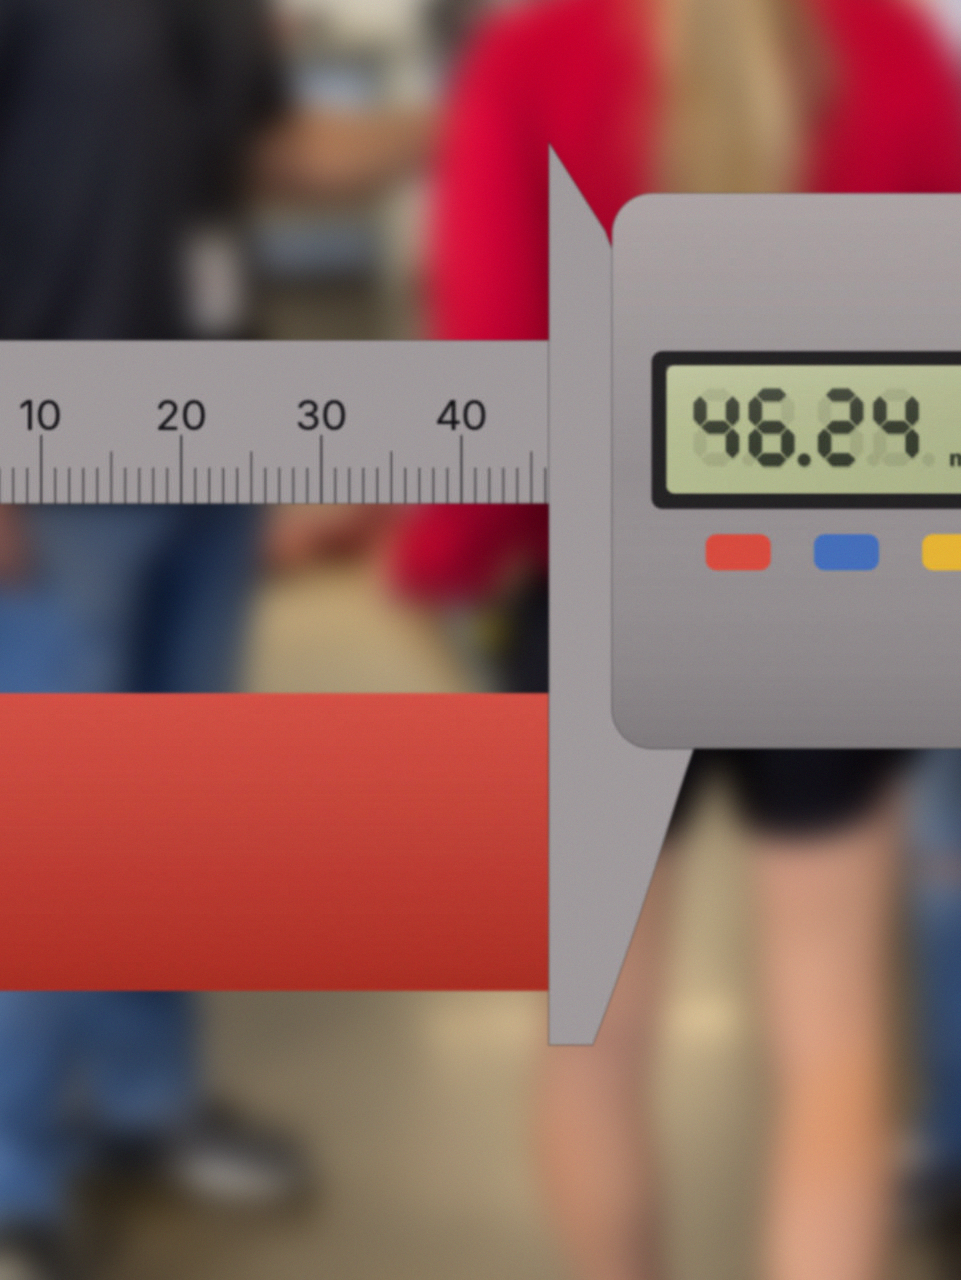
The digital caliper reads 46.24 mm
